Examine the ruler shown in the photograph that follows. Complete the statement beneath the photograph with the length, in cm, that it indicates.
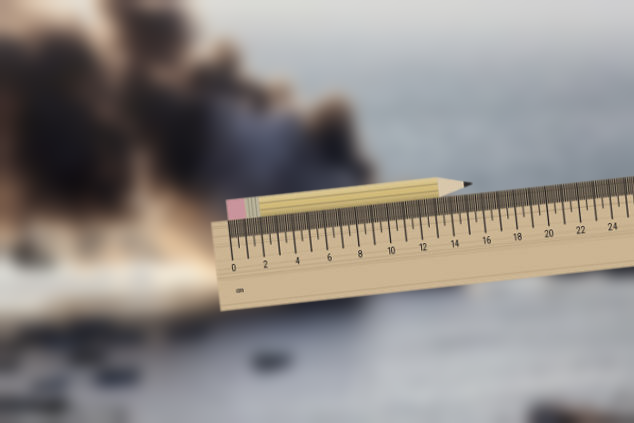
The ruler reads 15.5 cm
